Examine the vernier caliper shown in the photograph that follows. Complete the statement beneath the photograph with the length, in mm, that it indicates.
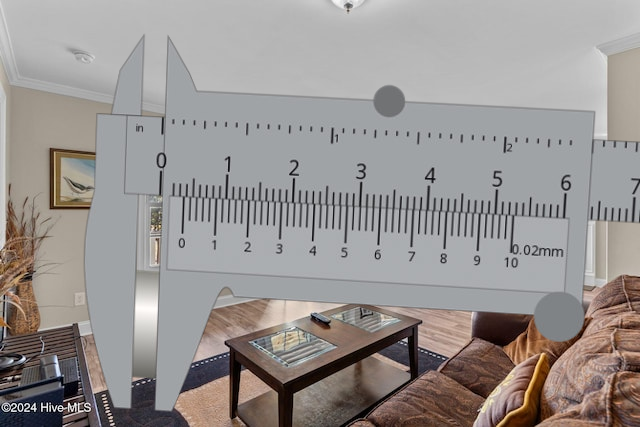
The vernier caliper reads 3.6 mm
